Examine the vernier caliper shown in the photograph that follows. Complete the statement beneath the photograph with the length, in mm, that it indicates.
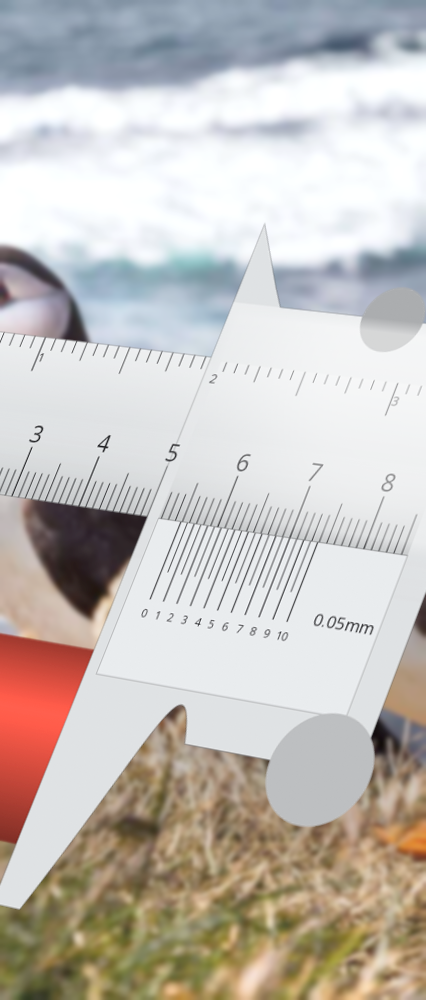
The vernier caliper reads 54.8 mm
